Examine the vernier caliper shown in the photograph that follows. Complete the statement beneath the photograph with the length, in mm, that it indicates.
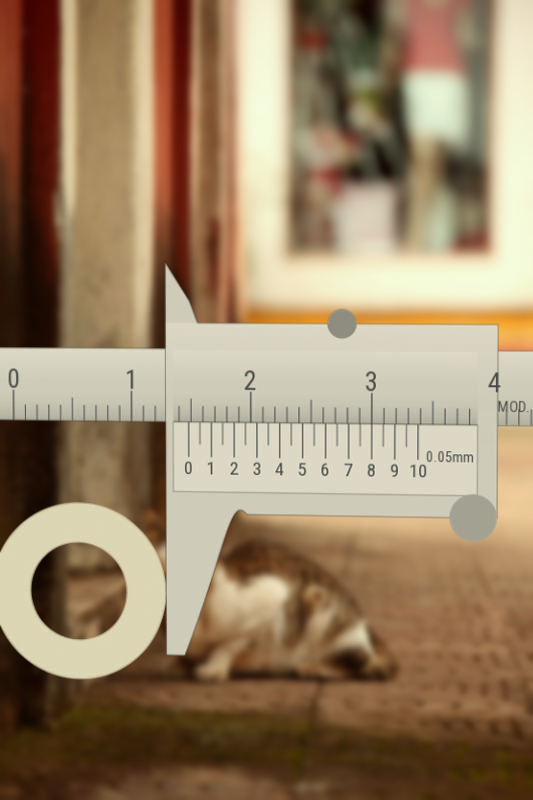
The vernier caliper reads 14.8 mm
